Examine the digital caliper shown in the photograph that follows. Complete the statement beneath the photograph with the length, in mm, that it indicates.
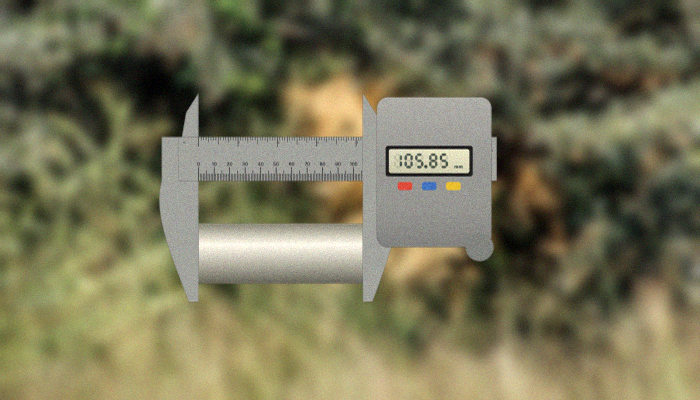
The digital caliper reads 105.85 mm
